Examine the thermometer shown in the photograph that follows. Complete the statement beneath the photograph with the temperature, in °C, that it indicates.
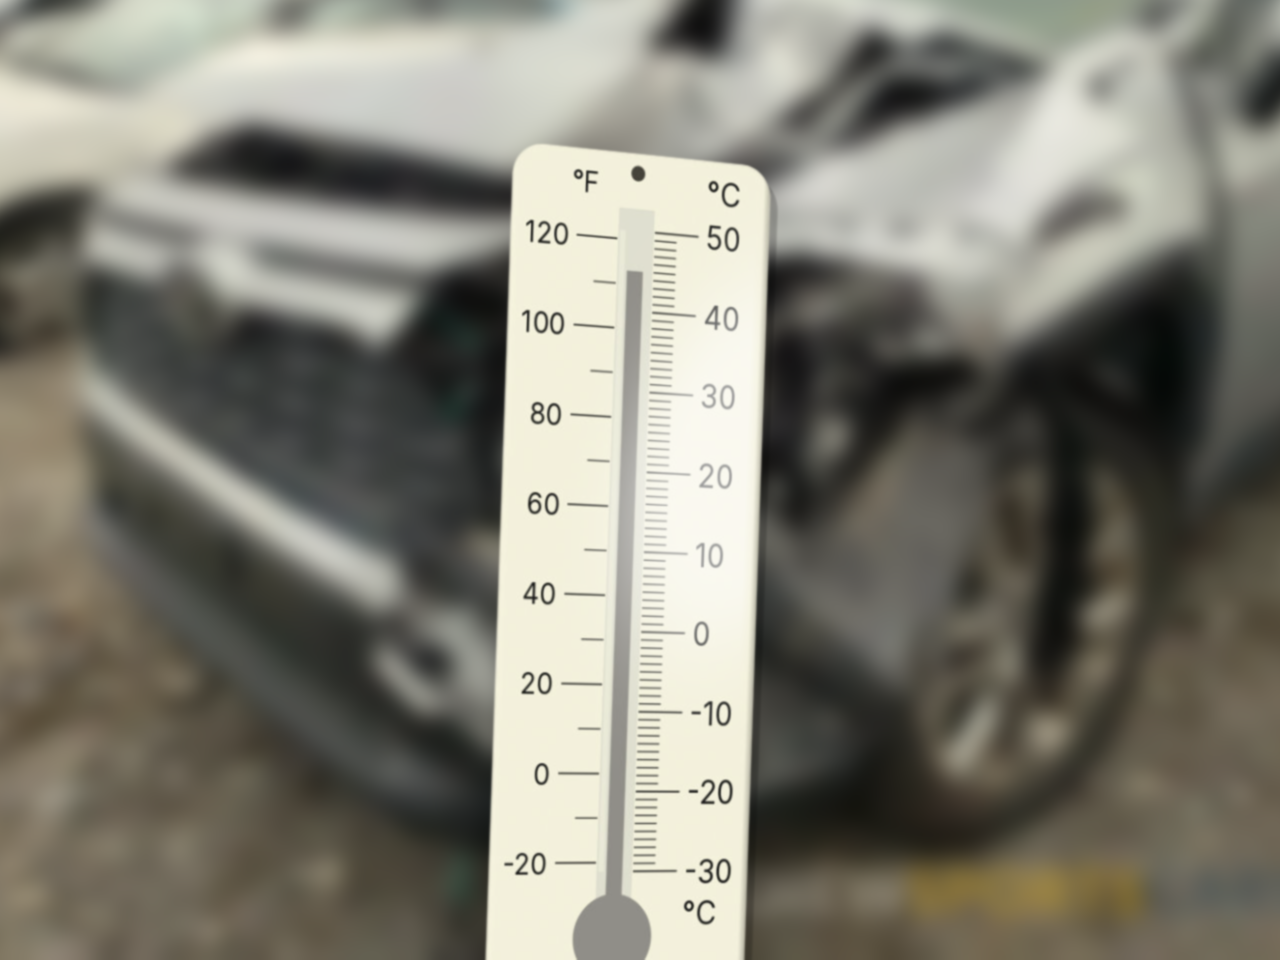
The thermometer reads 45 °C
